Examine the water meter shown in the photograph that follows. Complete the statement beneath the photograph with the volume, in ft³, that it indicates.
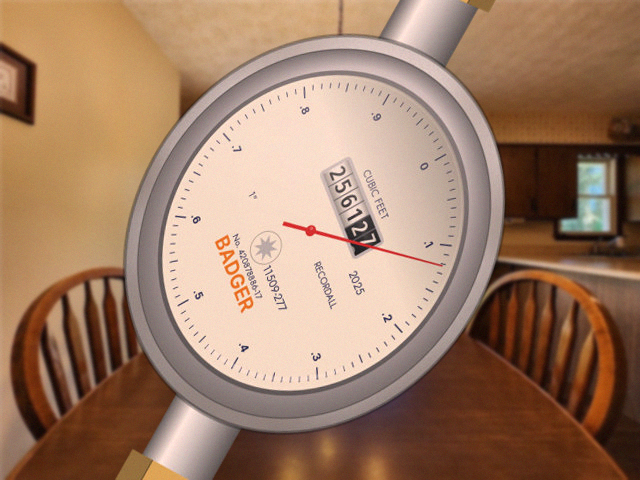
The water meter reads 256127.12 ft³
